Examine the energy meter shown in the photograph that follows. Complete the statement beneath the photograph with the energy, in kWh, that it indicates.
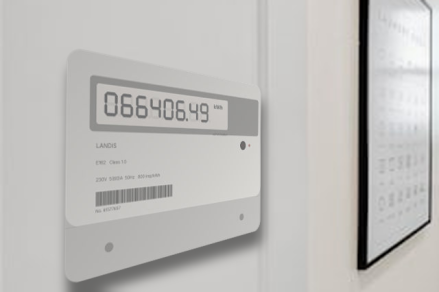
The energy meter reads 66406.49 kWh
